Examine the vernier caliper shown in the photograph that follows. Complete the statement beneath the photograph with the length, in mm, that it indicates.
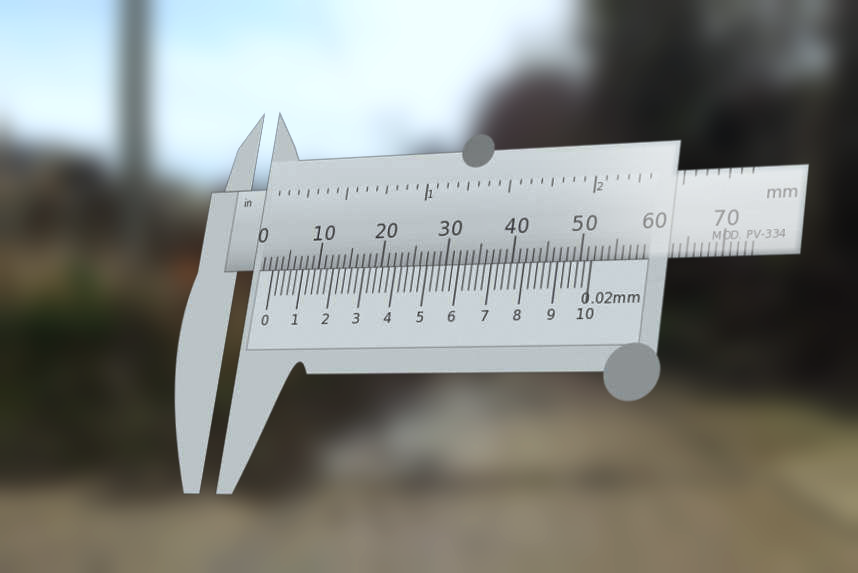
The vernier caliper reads 2.6 mm
